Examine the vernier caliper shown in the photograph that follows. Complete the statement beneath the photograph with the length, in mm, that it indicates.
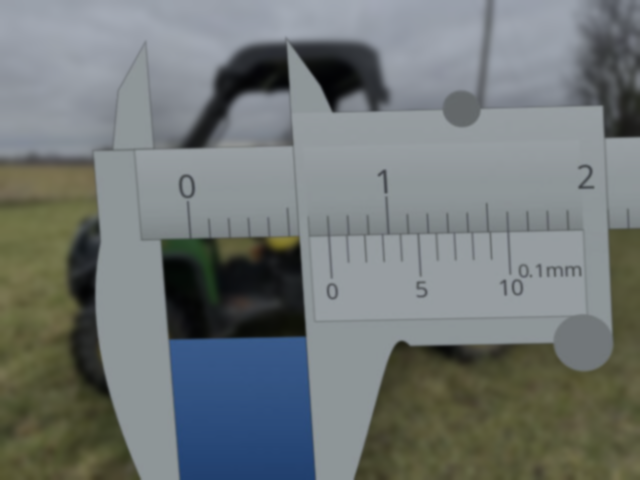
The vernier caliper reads 7.0 mm
